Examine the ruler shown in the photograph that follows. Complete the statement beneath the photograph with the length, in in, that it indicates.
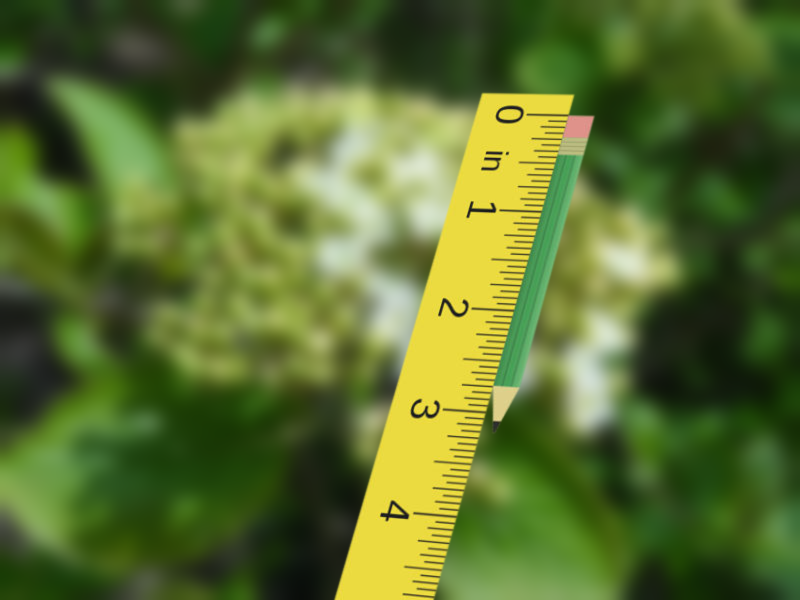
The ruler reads 3.1875 in
